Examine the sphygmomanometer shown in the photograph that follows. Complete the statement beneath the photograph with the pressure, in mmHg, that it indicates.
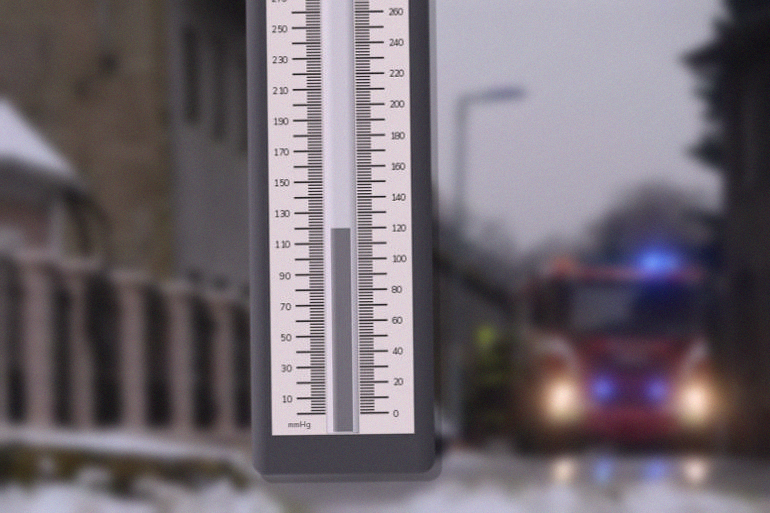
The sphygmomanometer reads 120 mmHg
